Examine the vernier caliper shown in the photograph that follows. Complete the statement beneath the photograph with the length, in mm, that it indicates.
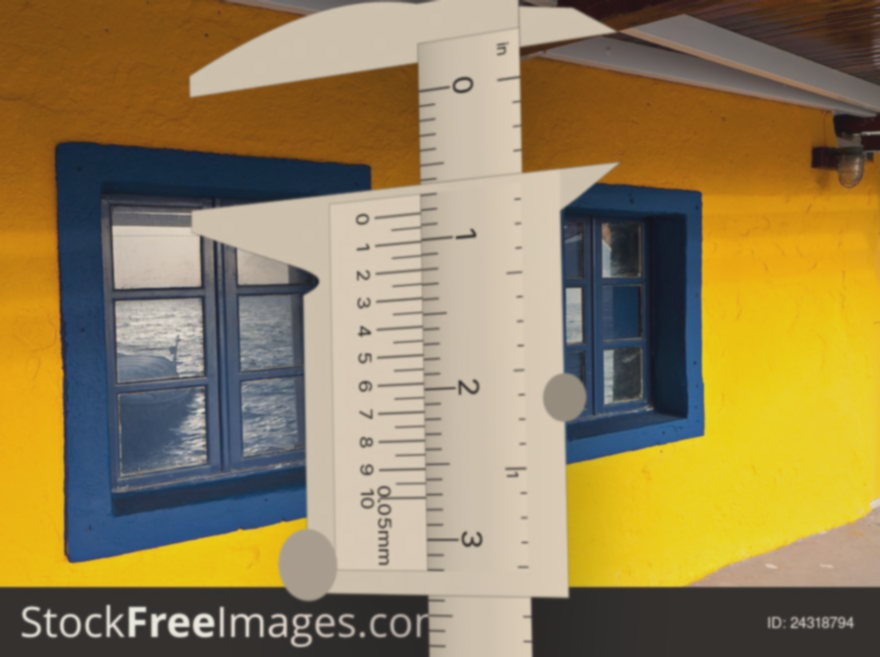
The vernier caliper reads 8.2 mm
